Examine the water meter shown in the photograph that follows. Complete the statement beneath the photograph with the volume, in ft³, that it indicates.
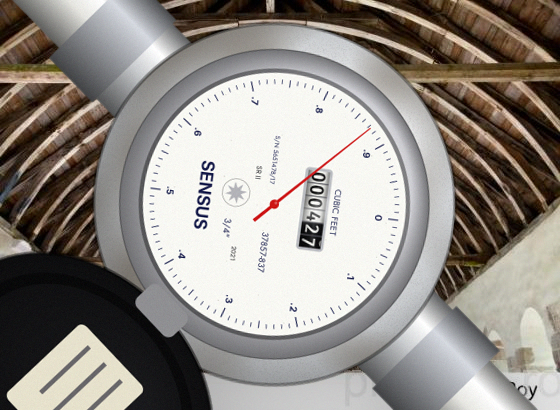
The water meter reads 426.87 ft³
